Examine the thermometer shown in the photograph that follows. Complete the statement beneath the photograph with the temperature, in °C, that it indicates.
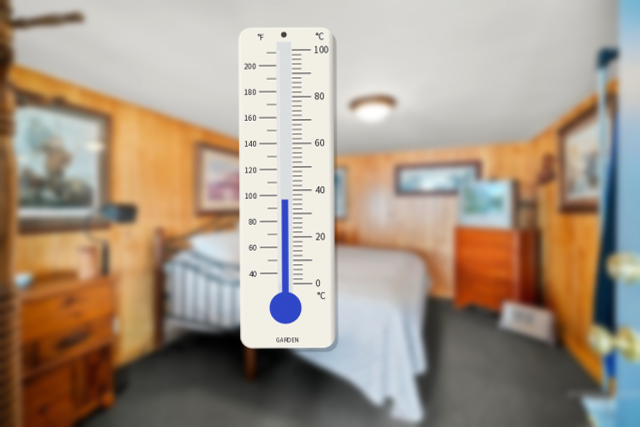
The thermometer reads 36 °C
